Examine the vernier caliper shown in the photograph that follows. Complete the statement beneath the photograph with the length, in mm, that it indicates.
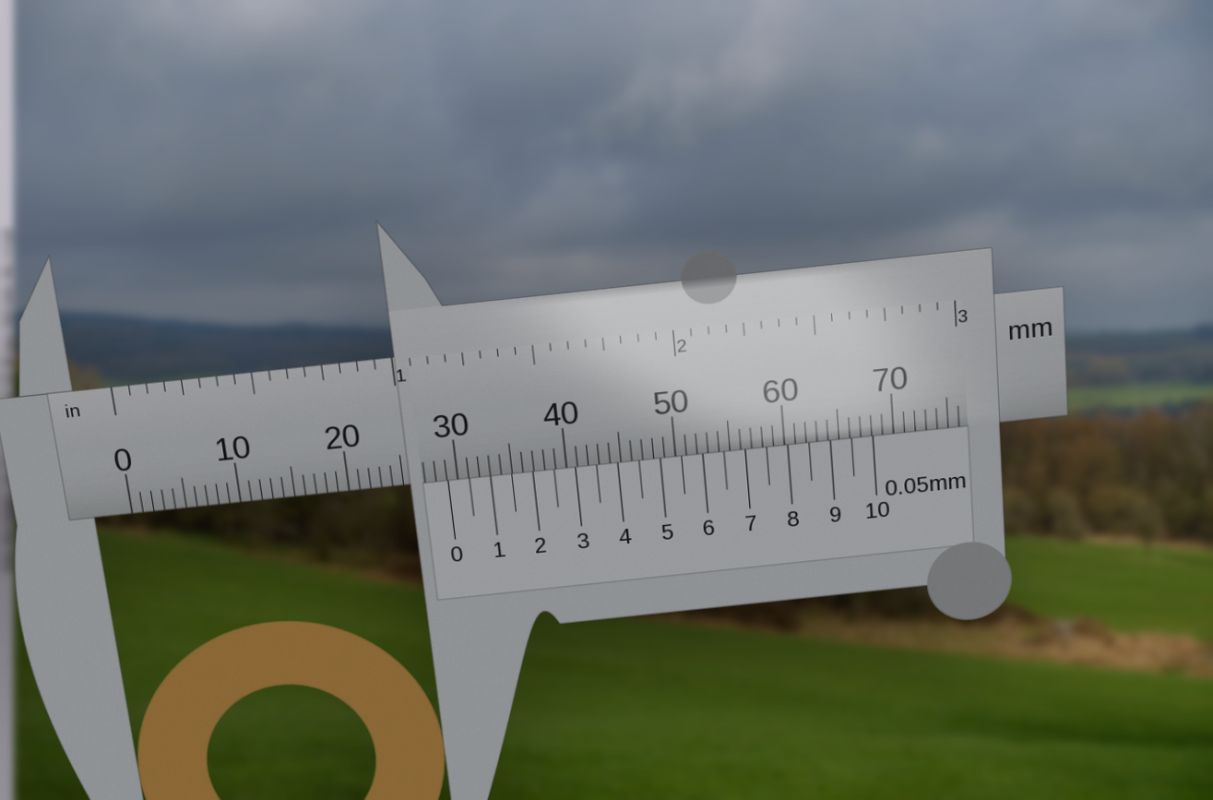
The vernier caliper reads 29.1 mm
